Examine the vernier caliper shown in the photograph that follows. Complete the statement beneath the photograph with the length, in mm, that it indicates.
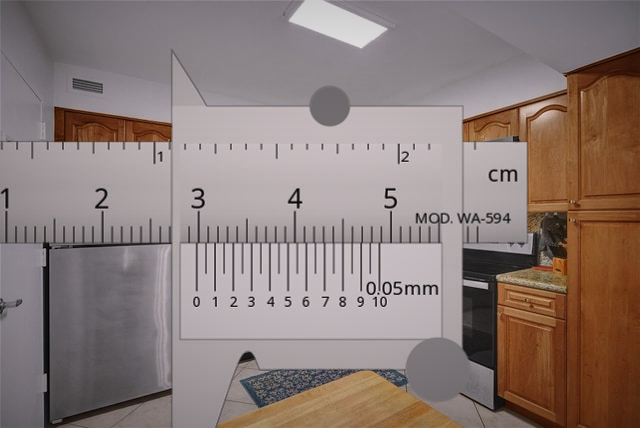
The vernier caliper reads 29.8 mm
